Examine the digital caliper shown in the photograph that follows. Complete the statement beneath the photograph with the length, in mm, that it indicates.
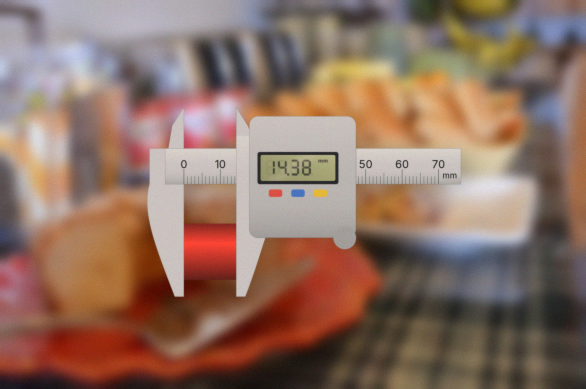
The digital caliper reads 14.38 mm
